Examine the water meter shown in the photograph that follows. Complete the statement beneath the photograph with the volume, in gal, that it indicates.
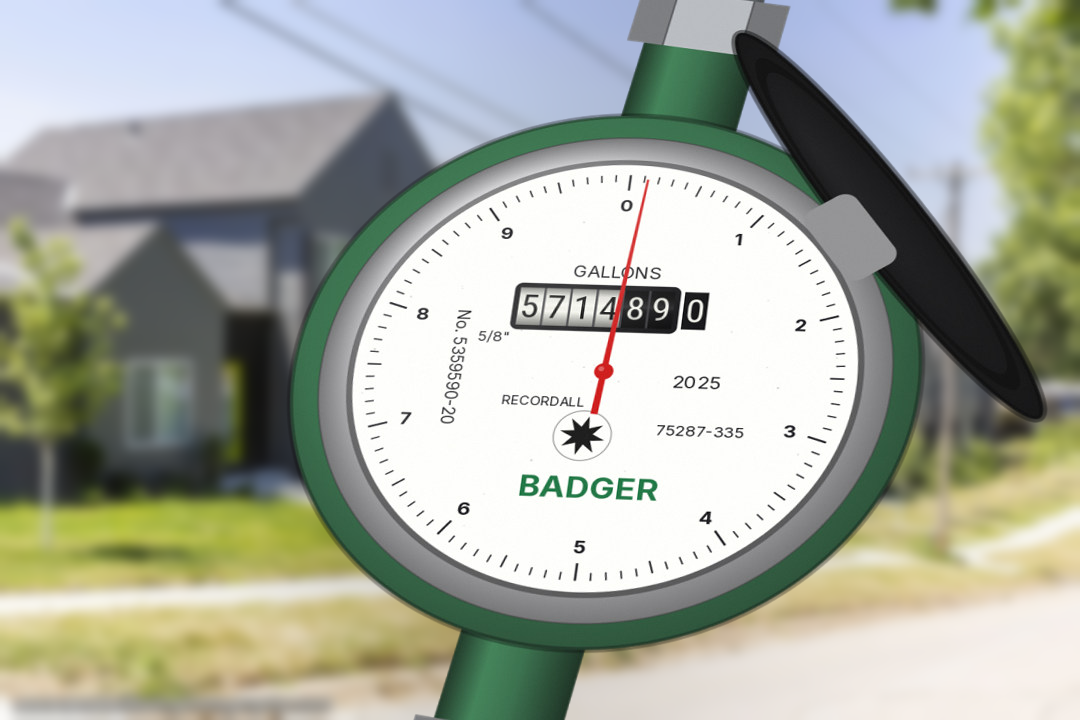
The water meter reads 5714890.1 gal
